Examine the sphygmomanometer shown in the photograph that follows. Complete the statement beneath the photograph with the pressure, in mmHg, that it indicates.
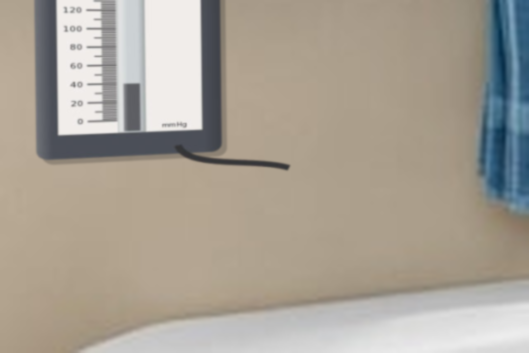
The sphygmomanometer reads 40 mmHg
